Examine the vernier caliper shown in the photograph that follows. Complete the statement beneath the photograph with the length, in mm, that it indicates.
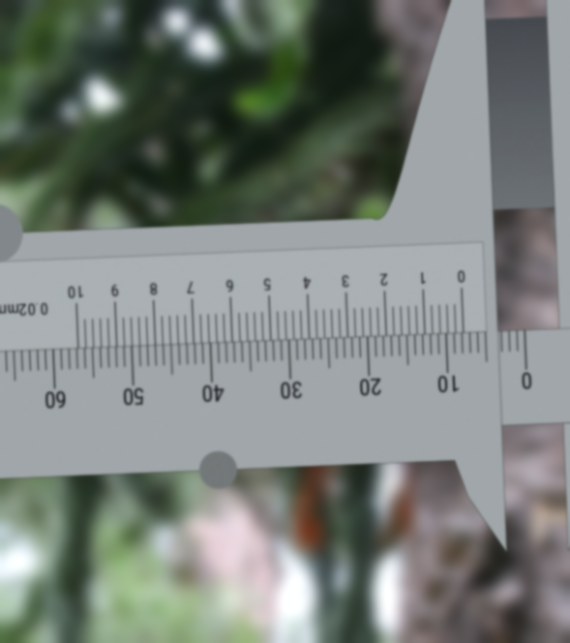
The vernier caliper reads 7.8 mm
